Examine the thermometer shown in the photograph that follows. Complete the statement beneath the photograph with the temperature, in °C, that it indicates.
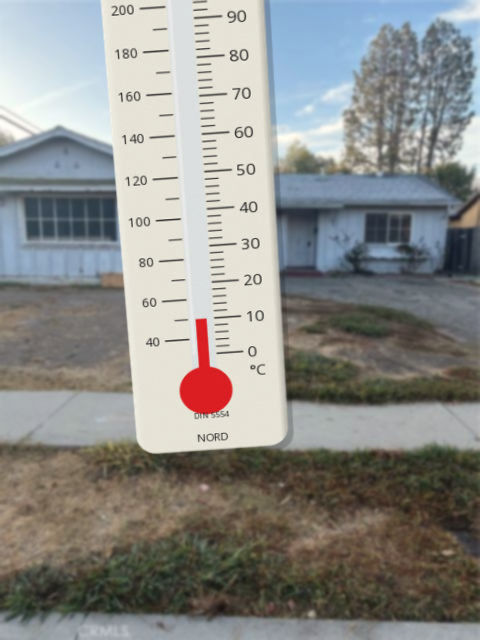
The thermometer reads 10 °C
